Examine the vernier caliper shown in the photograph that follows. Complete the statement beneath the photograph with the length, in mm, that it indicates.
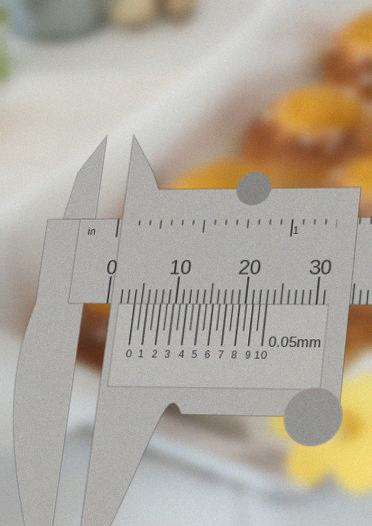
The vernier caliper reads 4.0 mm
